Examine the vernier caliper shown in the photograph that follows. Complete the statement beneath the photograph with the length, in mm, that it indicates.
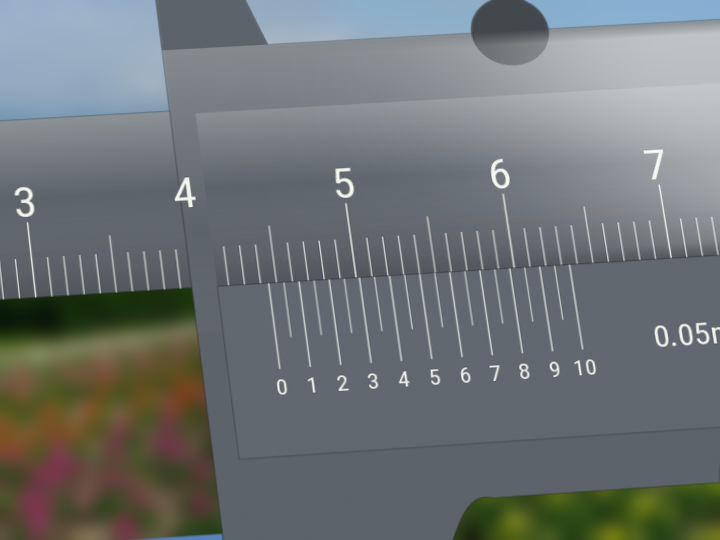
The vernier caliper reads 44.5 mm
